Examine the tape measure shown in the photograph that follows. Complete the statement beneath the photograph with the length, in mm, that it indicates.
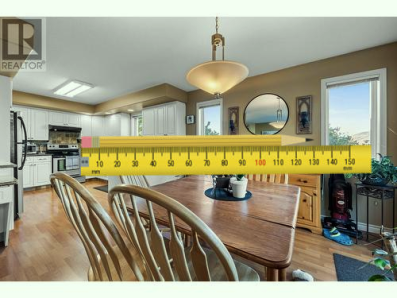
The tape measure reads 130 mm
